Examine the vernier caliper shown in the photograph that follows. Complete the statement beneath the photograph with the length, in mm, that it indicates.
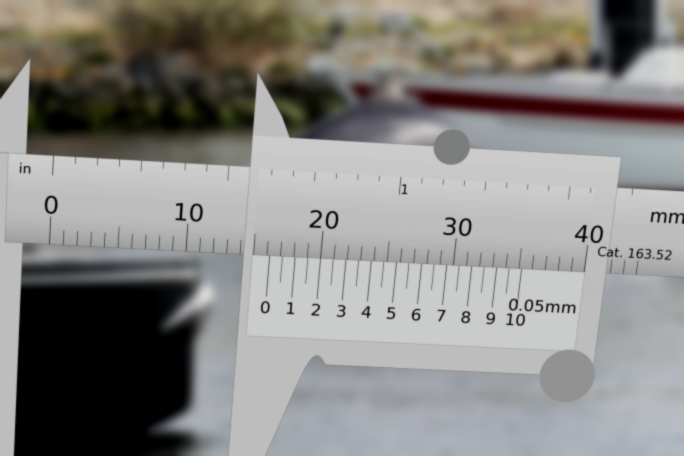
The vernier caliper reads 16.2 mm
